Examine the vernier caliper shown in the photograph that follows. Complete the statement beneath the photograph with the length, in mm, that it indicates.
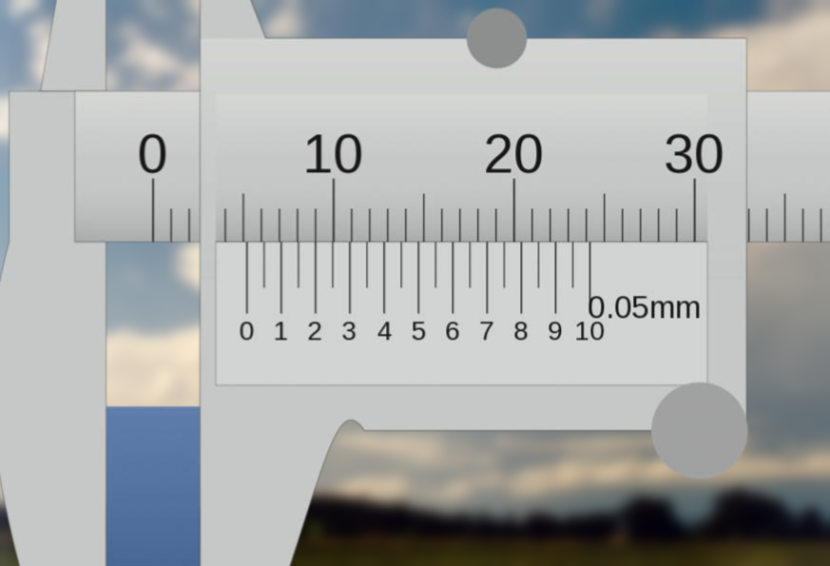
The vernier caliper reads 5.2 mm
